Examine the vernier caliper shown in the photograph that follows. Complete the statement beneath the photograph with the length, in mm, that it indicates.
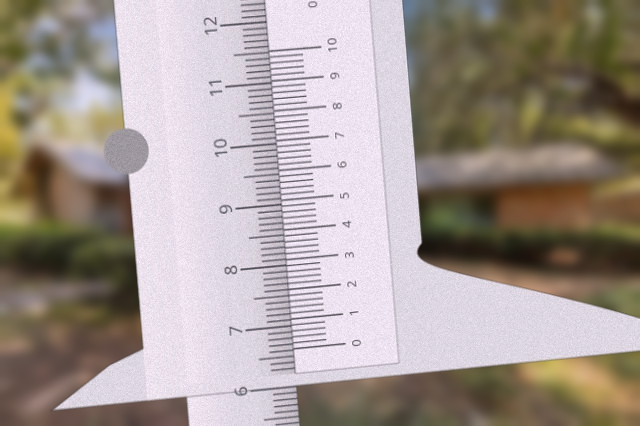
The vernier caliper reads 66.2 mm
